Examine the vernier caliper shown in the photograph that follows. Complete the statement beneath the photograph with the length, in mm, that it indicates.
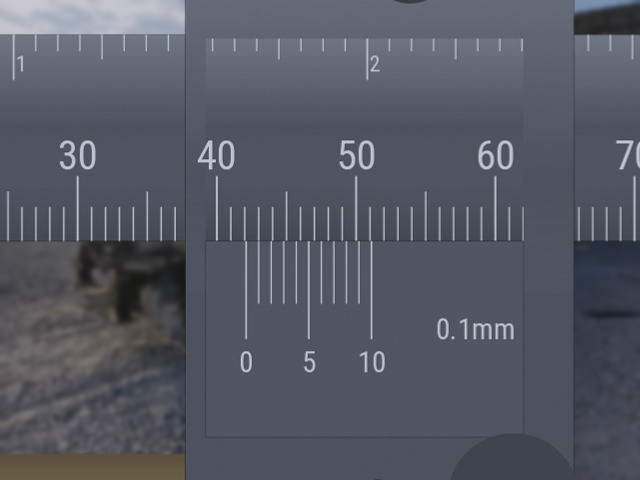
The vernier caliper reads 42.1 mm
